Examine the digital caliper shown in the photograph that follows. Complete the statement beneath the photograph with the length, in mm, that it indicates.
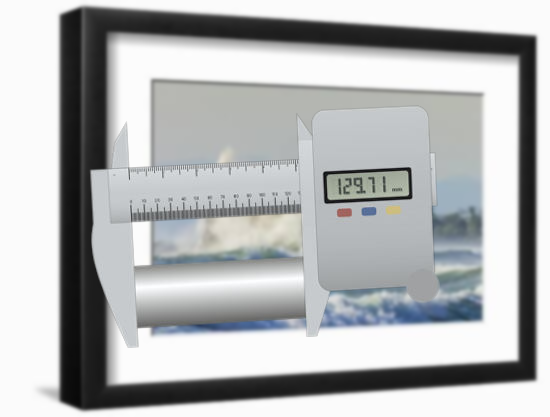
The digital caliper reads 129.71 mm
